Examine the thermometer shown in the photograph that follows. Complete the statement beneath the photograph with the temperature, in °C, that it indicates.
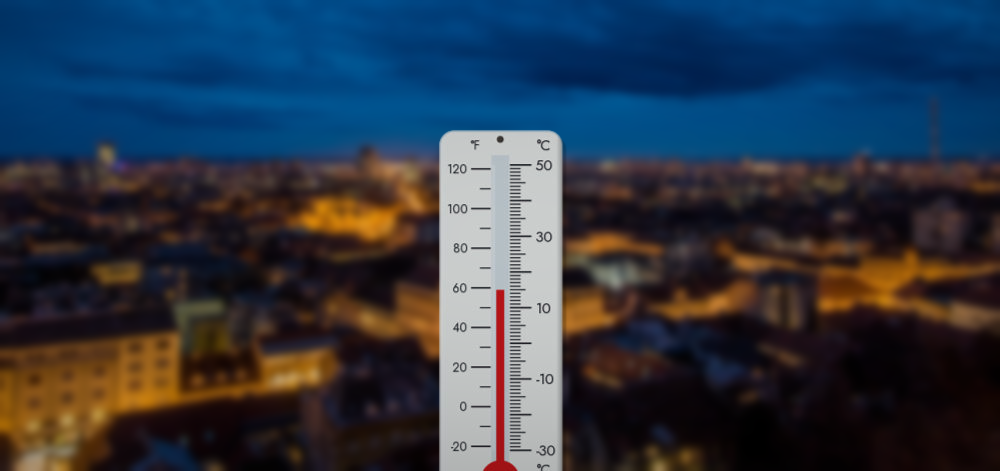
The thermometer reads 15 °C
